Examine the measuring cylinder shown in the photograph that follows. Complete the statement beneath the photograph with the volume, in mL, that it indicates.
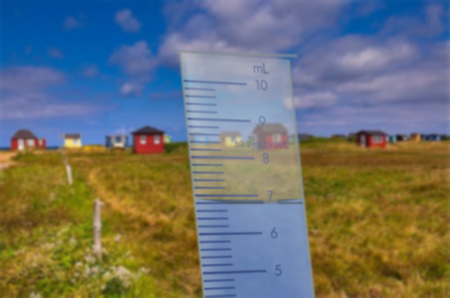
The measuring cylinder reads 6.8 mL
